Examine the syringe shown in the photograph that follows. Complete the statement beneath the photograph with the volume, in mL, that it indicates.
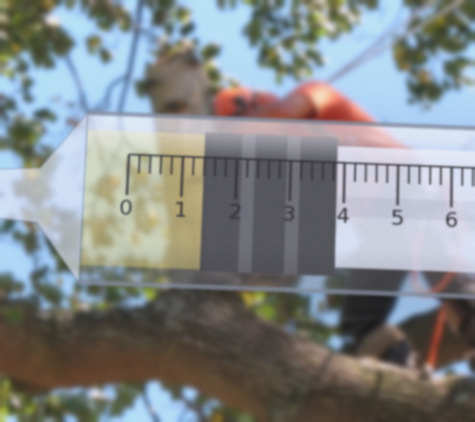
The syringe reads 1.4 mL
